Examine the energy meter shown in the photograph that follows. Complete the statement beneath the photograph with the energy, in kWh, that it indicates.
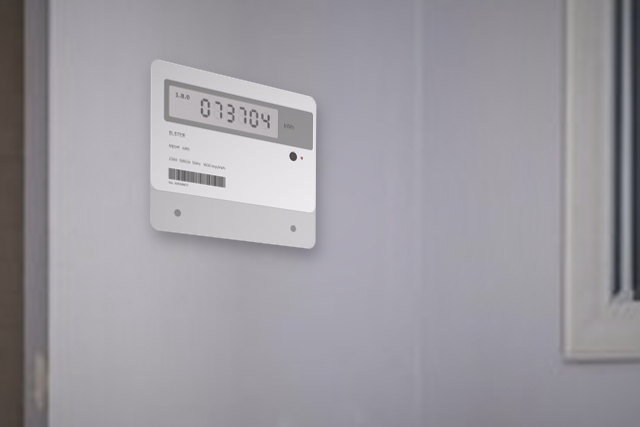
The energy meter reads 73704 kWh
